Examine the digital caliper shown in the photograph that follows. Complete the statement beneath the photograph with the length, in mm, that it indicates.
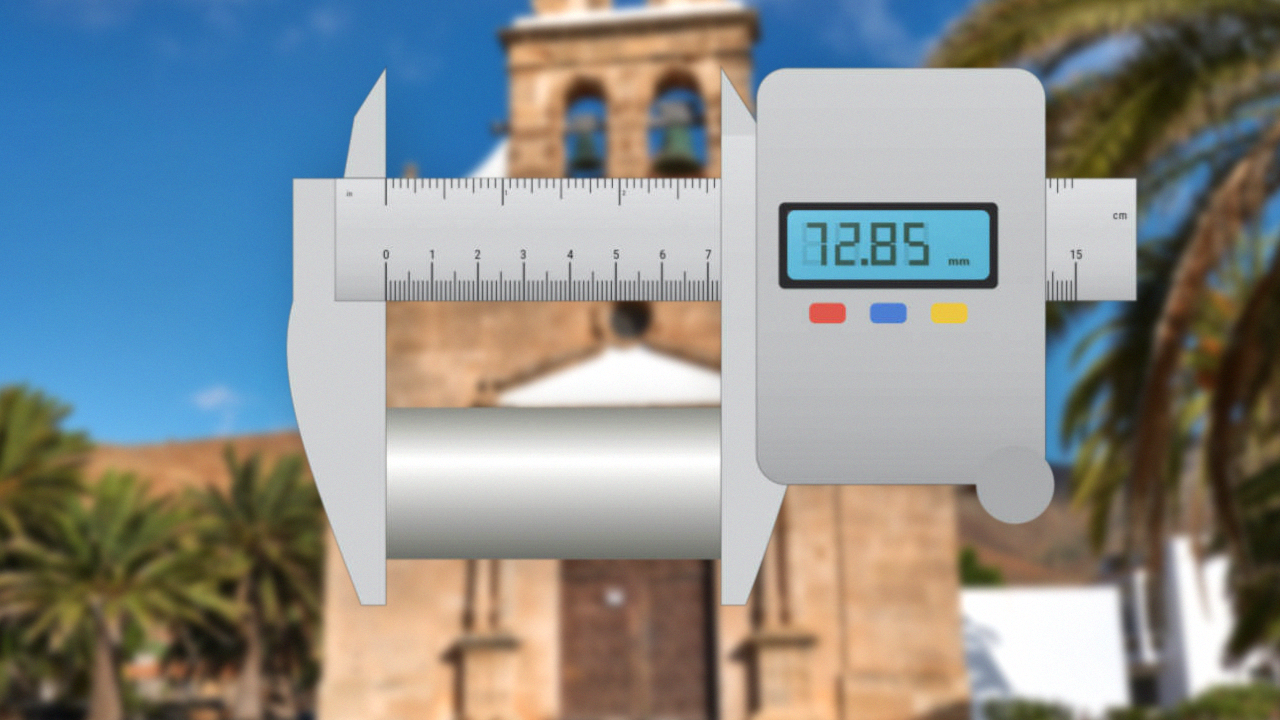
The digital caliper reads 72.85 mm
